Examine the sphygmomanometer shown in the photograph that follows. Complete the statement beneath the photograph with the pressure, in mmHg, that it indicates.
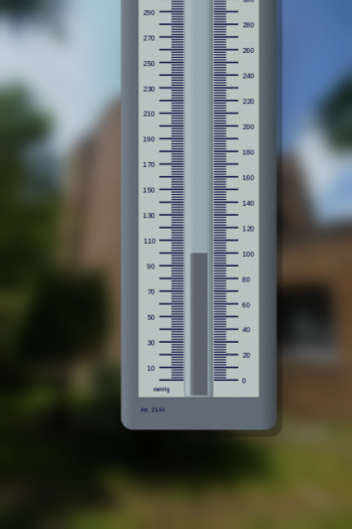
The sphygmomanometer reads 100 mmHg
